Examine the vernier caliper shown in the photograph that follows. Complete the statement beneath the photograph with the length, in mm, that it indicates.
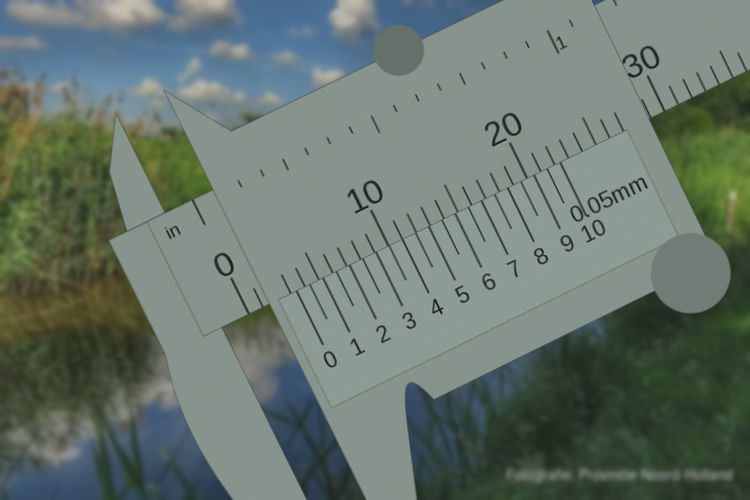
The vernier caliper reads 3.4 mm
